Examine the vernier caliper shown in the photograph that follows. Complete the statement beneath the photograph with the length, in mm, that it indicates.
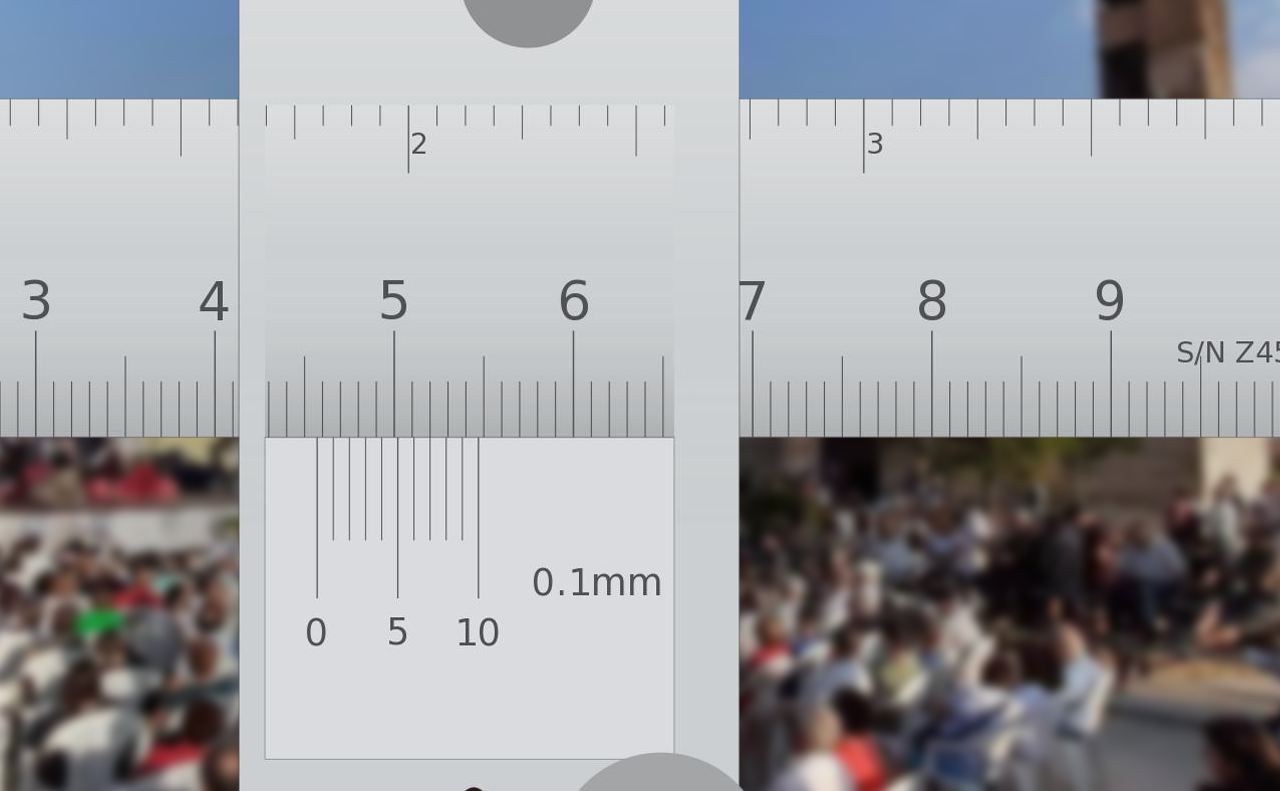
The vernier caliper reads 45.7 mm
